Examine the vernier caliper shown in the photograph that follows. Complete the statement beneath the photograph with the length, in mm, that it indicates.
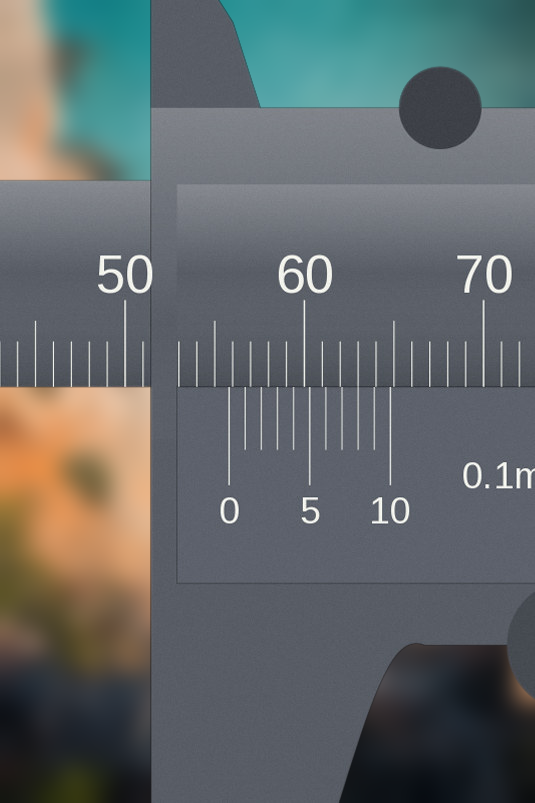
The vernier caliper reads 55.8 mm
